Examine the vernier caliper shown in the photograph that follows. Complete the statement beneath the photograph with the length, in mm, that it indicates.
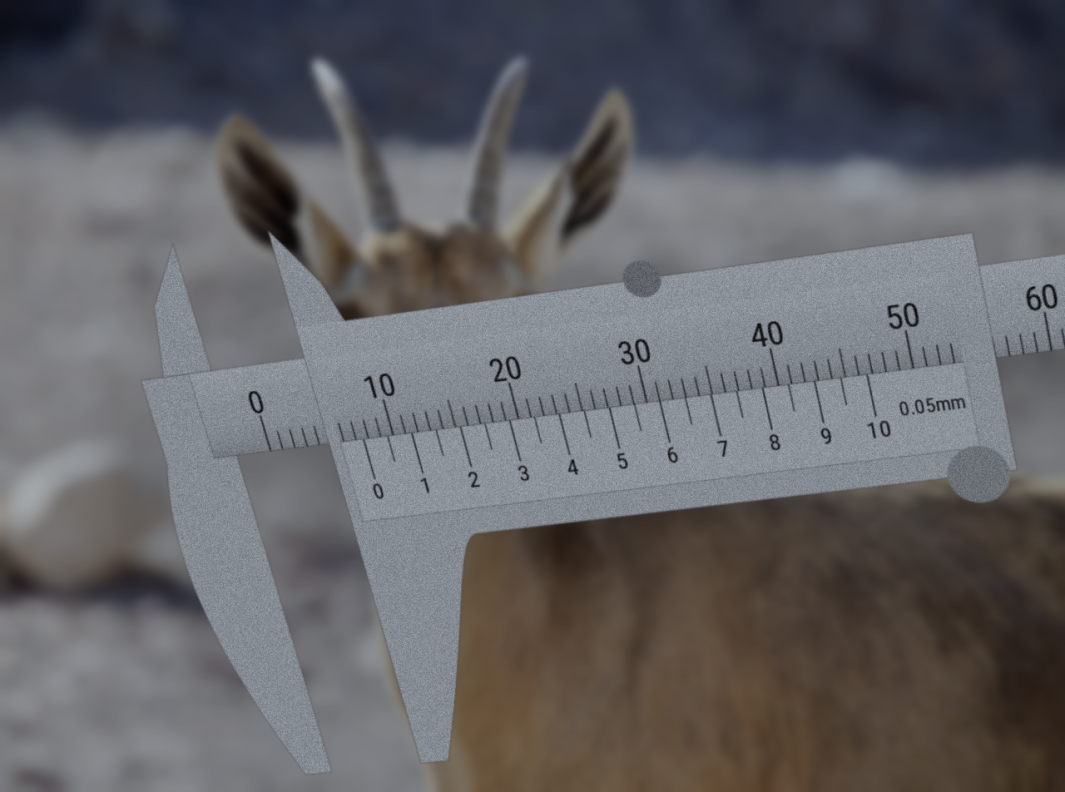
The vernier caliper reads 7.6 mm
